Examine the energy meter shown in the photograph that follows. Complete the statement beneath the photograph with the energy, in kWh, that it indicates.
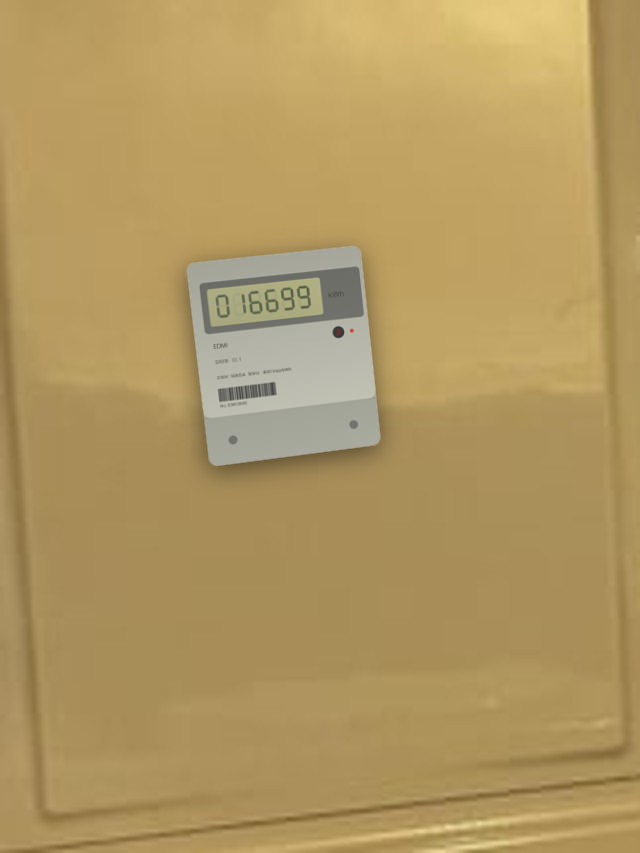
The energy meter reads 16699 kWh
